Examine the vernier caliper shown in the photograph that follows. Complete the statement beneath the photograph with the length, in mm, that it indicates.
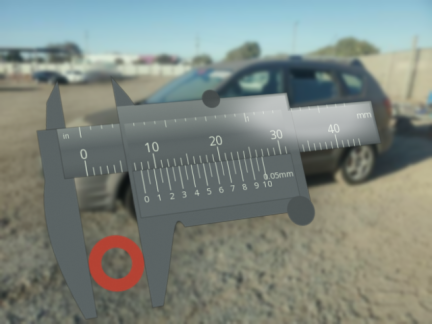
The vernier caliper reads 7.8 mm
